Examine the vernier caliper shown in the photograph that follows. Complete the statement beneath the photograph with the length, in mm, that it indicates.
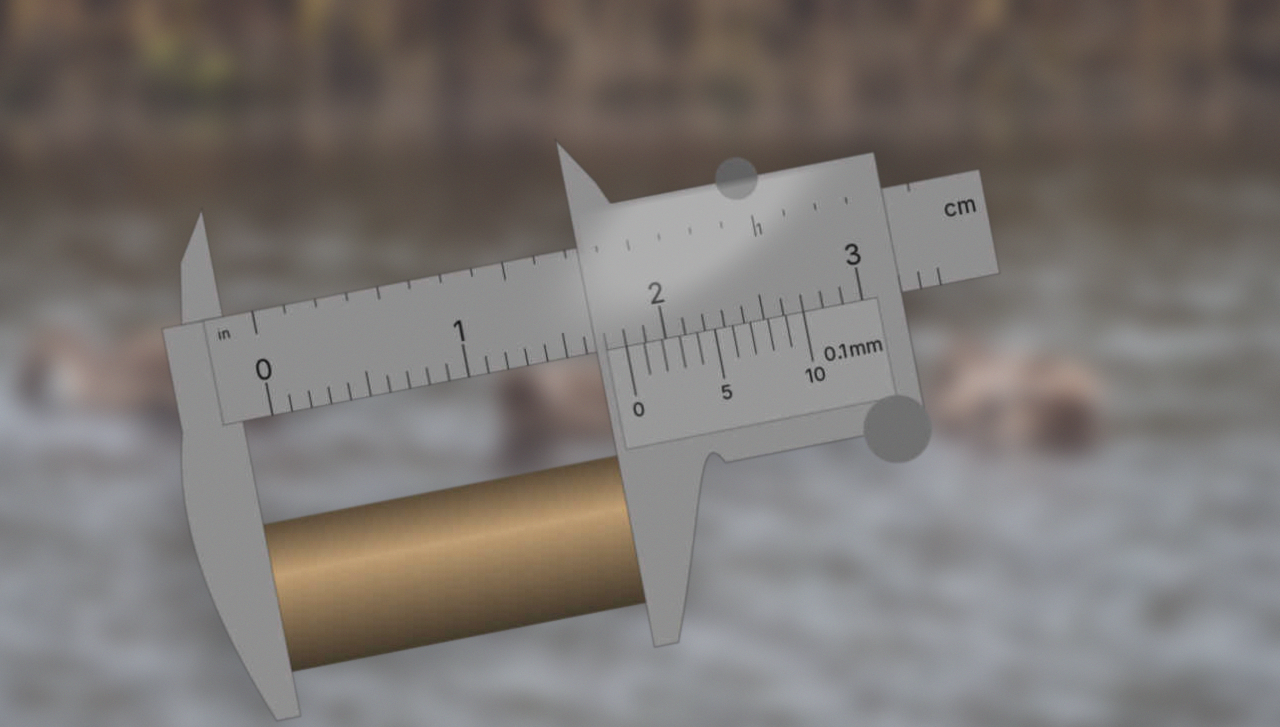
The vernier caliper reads 18.0 mm
